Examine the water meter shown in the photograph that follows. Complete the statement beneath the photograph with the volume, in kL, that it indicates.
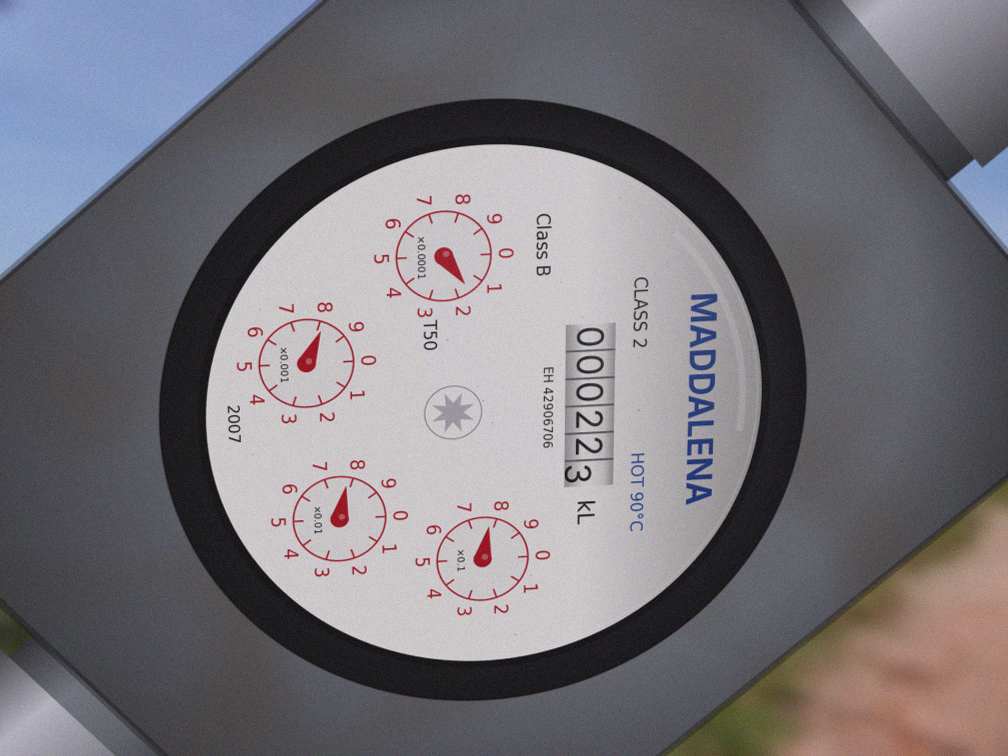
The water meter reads 222.7781 kL
